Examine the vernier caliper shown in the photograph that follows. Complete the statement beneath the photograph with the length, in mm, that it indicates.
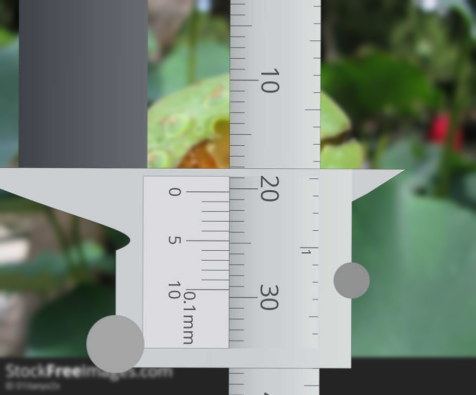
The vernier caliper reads 20.3 mm
